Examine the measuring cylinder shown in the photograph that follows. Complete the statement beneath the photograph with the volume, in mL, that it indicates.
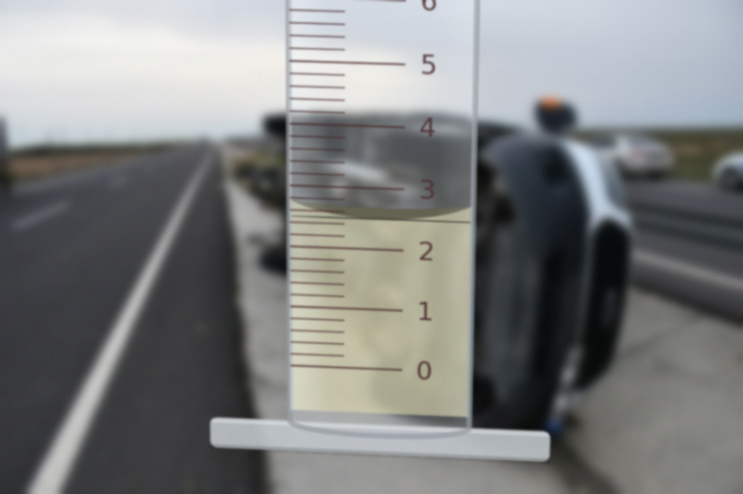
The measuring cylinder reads 2.5 mL
